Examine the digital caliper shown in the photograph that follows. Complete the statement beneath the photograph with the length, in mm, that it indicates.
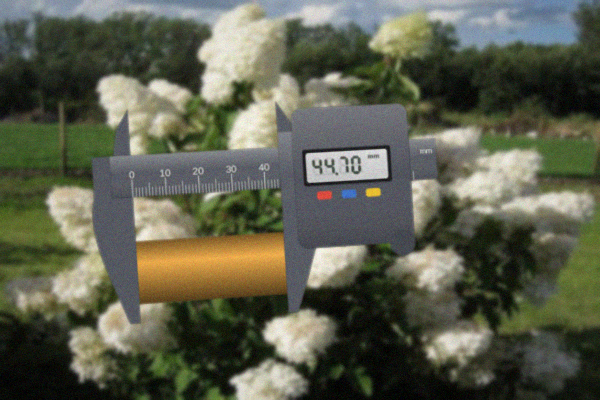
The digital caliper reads 44.70 mm
